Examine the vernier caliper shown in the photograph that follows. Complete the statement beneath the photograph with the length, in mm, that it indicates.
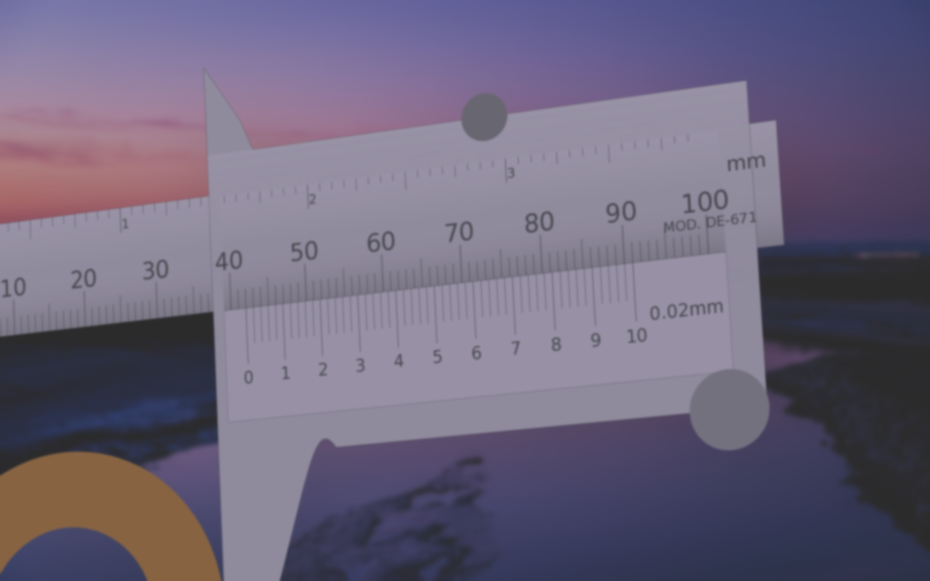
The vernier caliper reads 42.0 mm
